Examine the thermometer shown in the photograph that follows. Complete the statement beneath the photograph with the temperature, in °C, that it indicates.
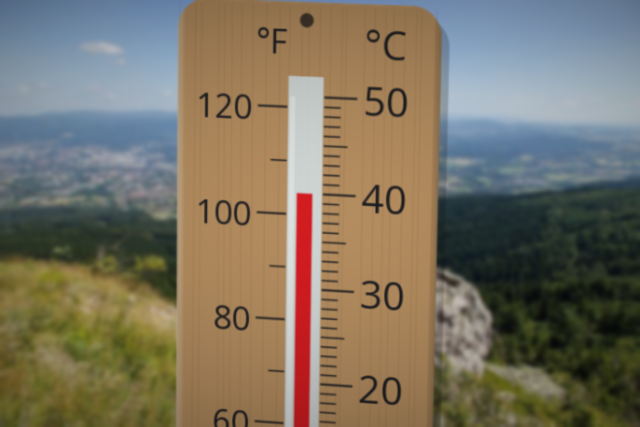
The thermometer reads 40 °C
